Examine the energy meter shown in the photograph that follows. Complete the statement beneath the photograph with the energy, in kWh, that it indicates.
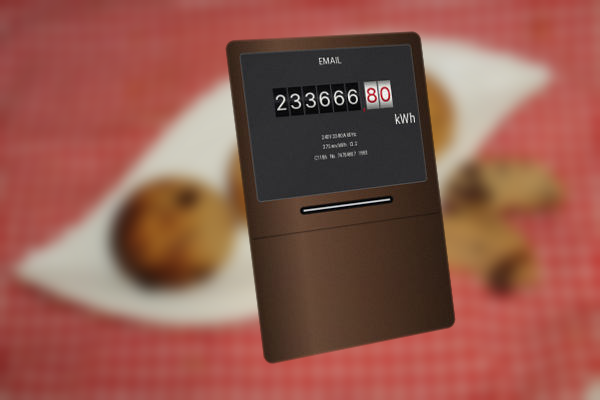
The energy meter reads 233666.80 kWh
